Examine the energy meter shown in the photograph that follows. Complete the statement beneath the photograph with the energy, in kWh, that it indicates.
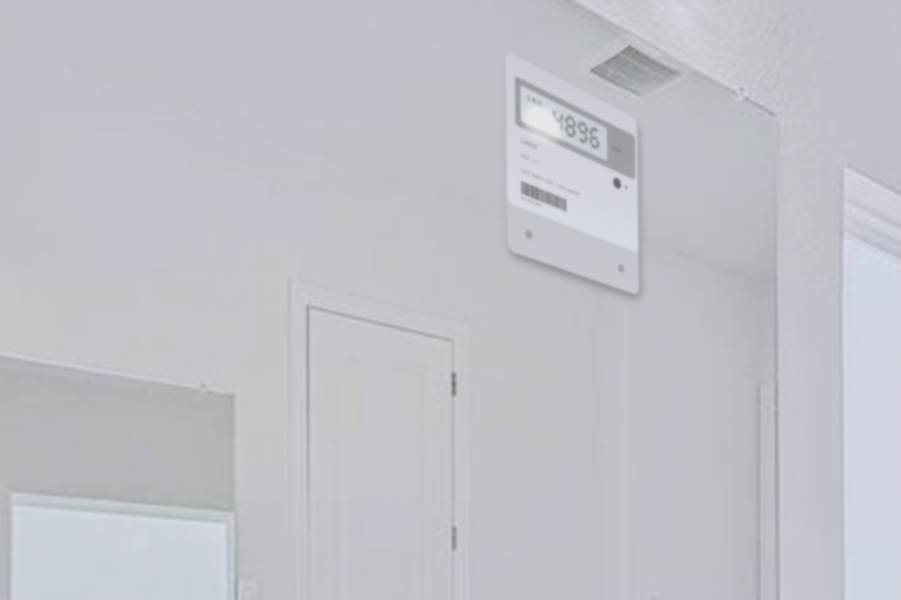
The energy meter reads 4896 kWh
